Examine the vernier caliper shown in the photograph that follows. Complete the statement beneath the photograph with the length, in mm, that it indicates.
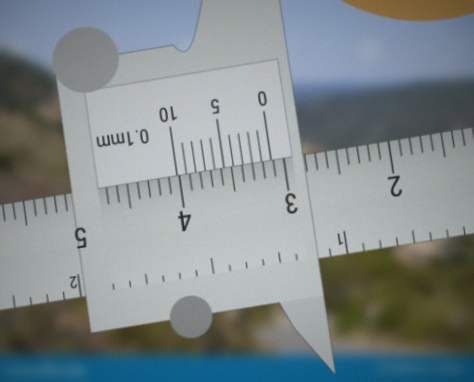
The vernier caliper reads 31.2 mm
